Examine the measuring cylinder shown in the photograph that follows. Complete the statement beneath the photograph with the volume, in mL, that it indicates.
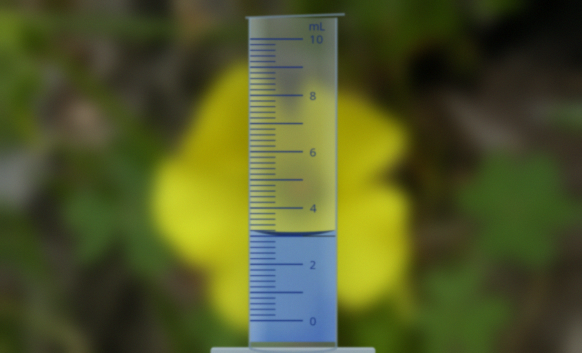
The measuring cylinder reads 3 mL
